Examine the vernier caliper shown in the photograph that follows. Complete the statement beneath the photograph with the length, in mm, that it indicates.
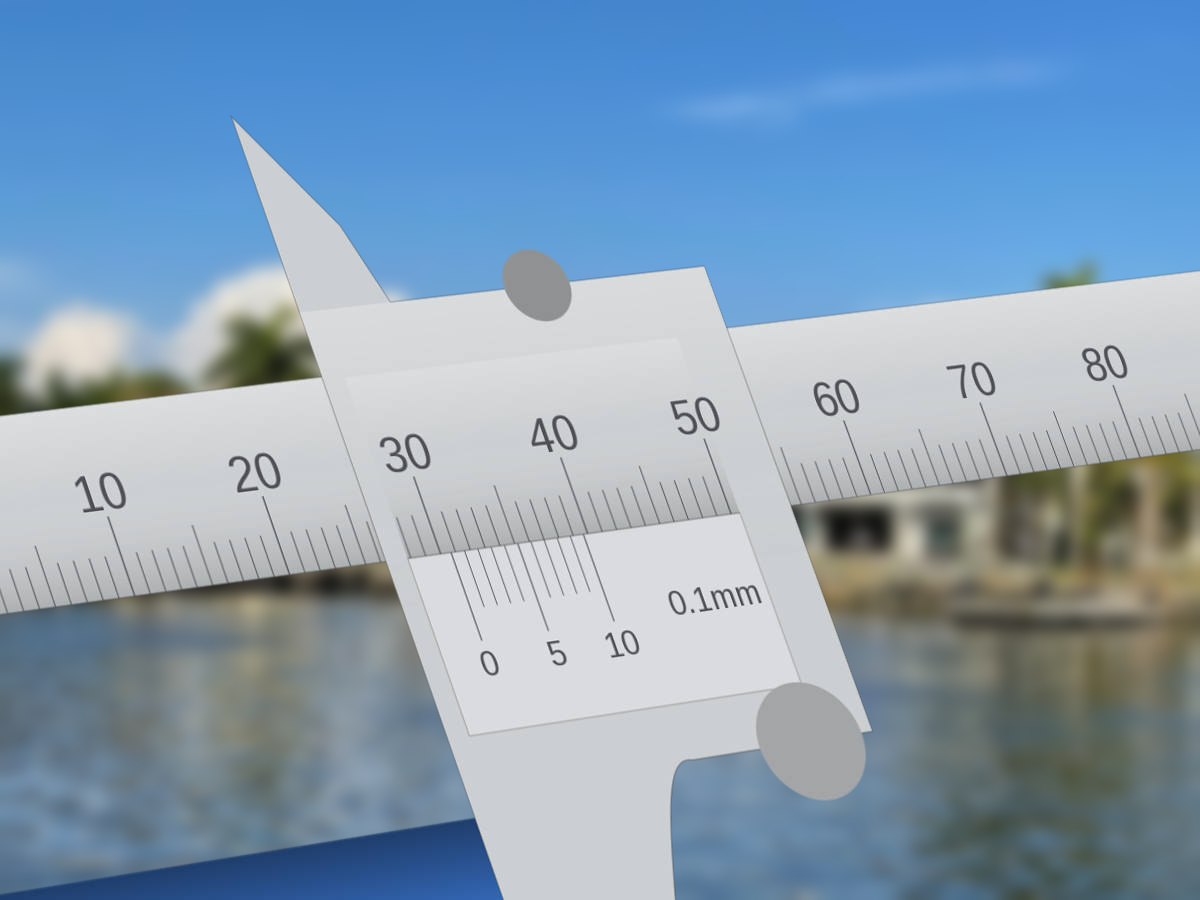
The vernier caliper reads 30.7 mm
